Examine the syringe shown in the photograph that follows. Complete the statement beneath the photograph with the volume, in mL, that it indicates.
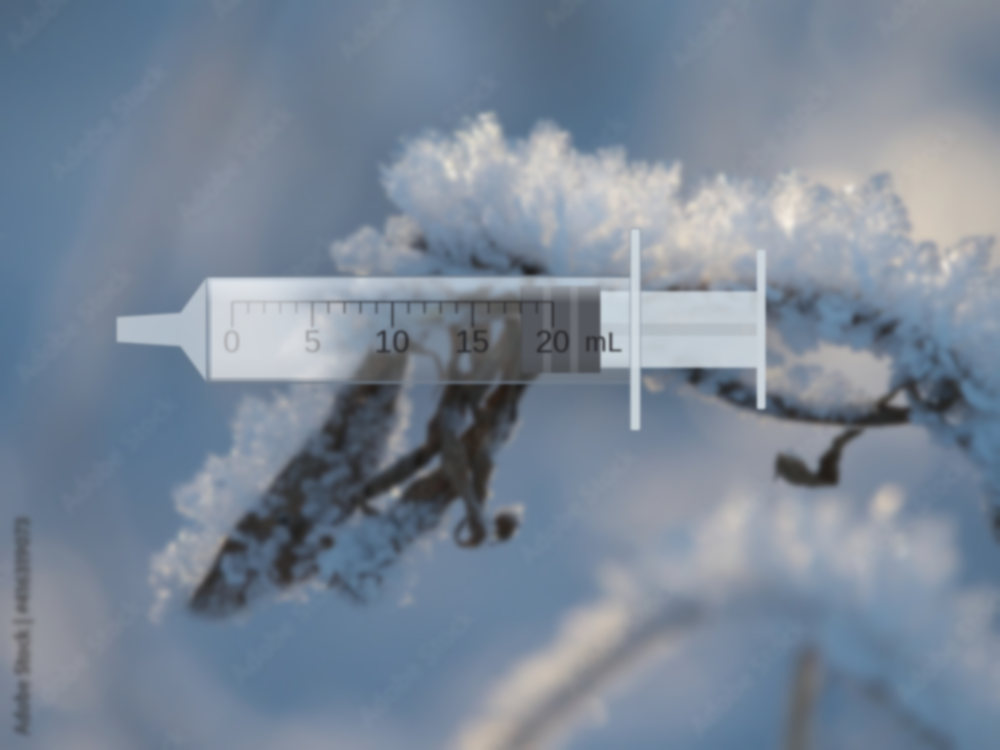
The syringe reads 18 mL
